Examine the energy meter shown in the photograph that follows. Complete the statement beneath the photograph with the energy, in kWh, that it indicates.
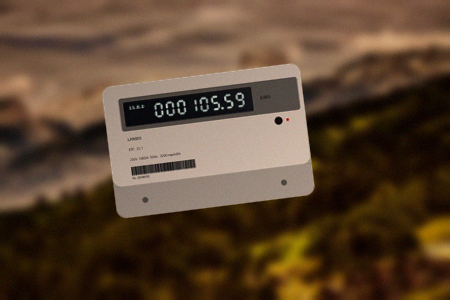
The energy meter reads 105.59 kWh
